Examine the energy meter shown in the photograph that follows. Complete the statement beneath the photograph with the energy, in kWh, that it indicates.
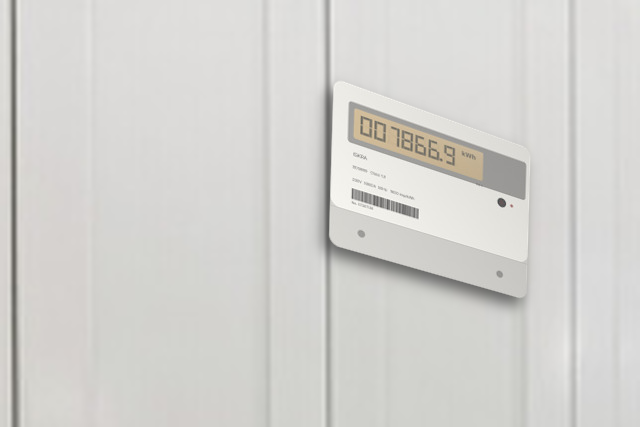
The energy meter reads 7866.9 kWh
